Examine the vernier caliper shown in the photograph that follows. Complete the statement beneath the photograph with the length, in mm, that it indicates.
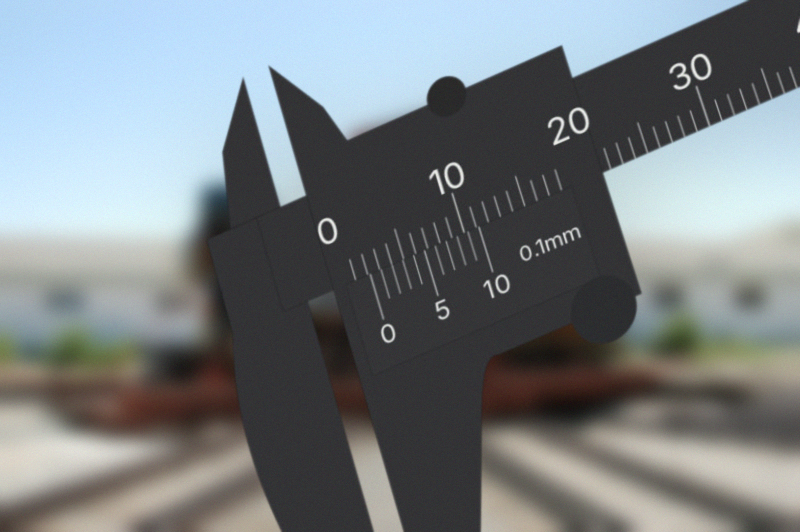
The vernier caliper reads 2.2 mm
